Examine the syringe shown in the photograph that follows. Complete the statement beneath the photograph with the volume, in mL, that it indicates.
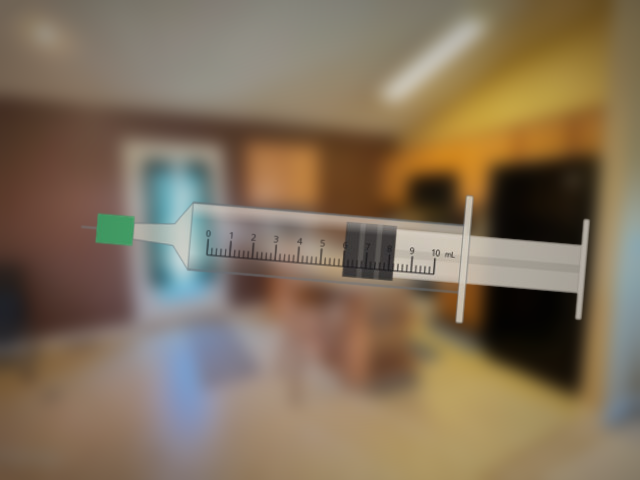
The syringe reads 6 mL
